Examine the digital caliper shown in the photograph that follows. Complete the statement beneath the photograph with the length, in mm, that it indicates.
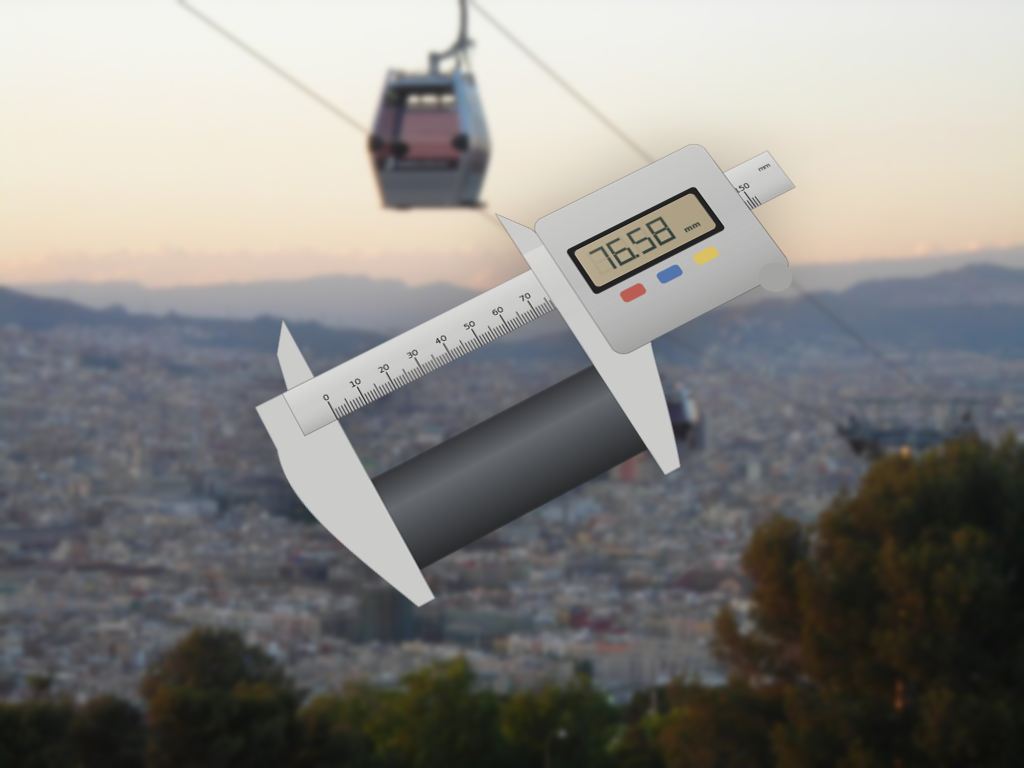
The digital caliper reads 76.58 mm
